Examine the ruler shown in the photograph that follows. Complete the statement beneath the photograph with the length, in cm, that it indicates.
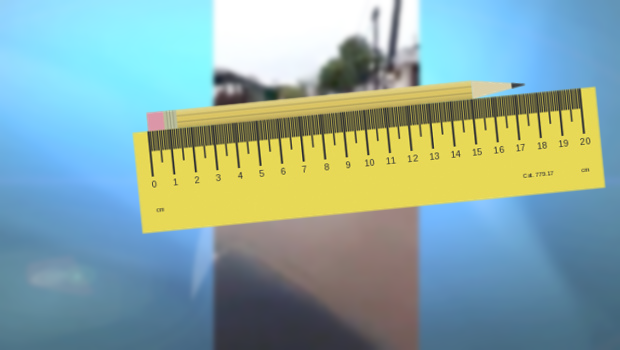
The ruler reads 17.5 cm
